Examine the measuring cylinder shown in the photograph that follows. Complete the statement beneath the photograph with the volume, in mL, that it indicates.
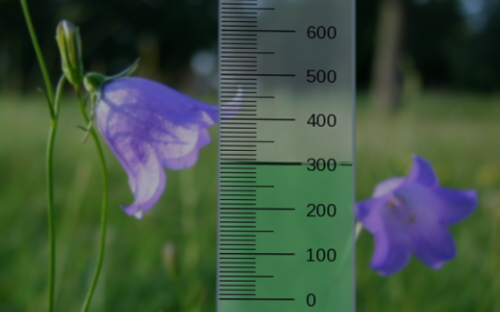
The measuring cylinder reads 300 mL
